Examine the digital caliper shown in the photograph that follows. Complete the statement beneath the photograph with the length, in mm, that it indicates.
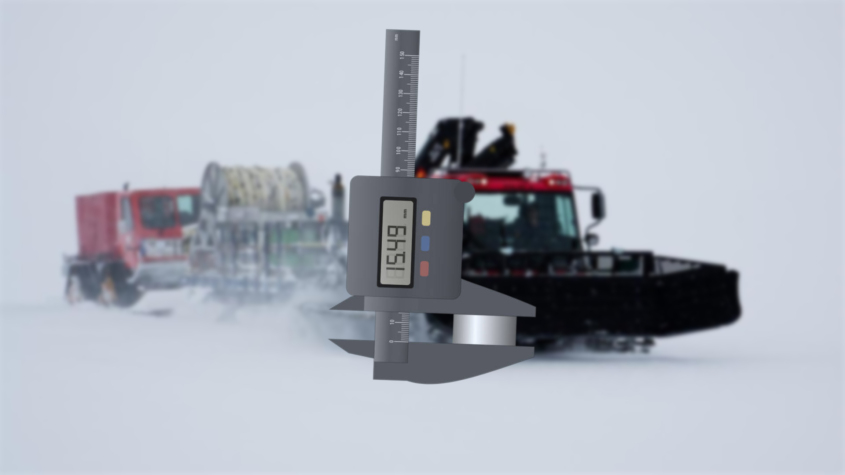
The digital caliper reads 15.49 mm
